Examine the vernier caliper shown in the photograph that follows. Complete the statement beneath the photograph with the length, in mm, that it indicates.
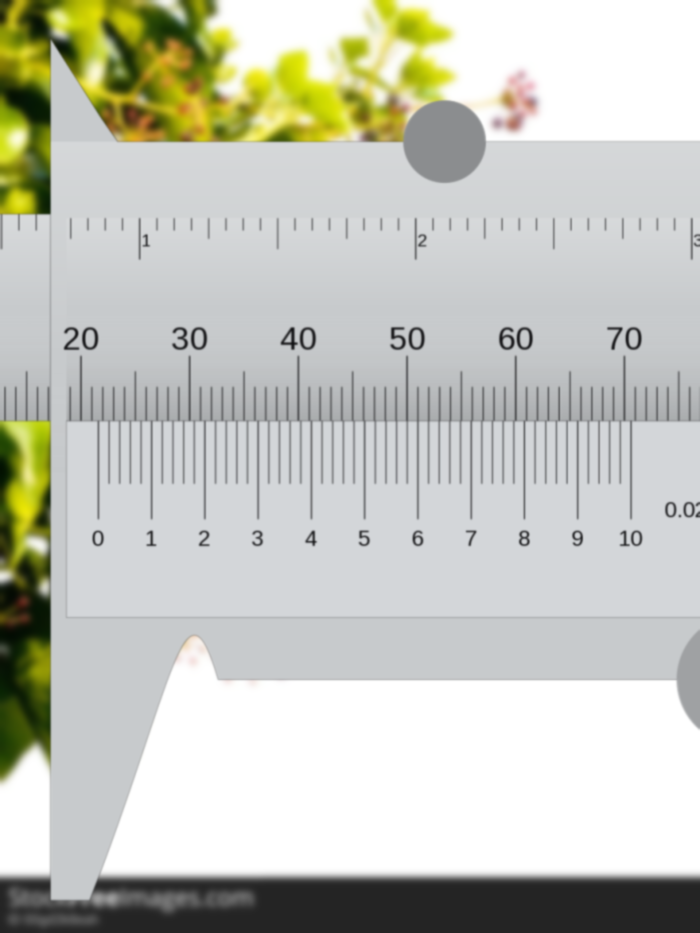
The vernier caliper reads 21.6 mm
